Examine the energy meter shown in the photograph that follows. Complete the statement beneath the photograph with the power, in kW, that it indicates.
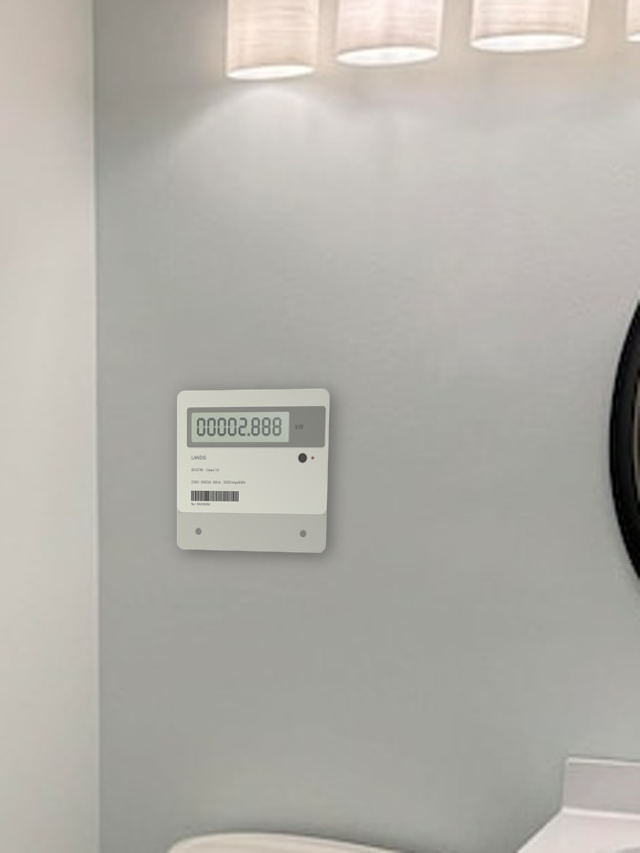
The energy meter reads 2.888 kW
